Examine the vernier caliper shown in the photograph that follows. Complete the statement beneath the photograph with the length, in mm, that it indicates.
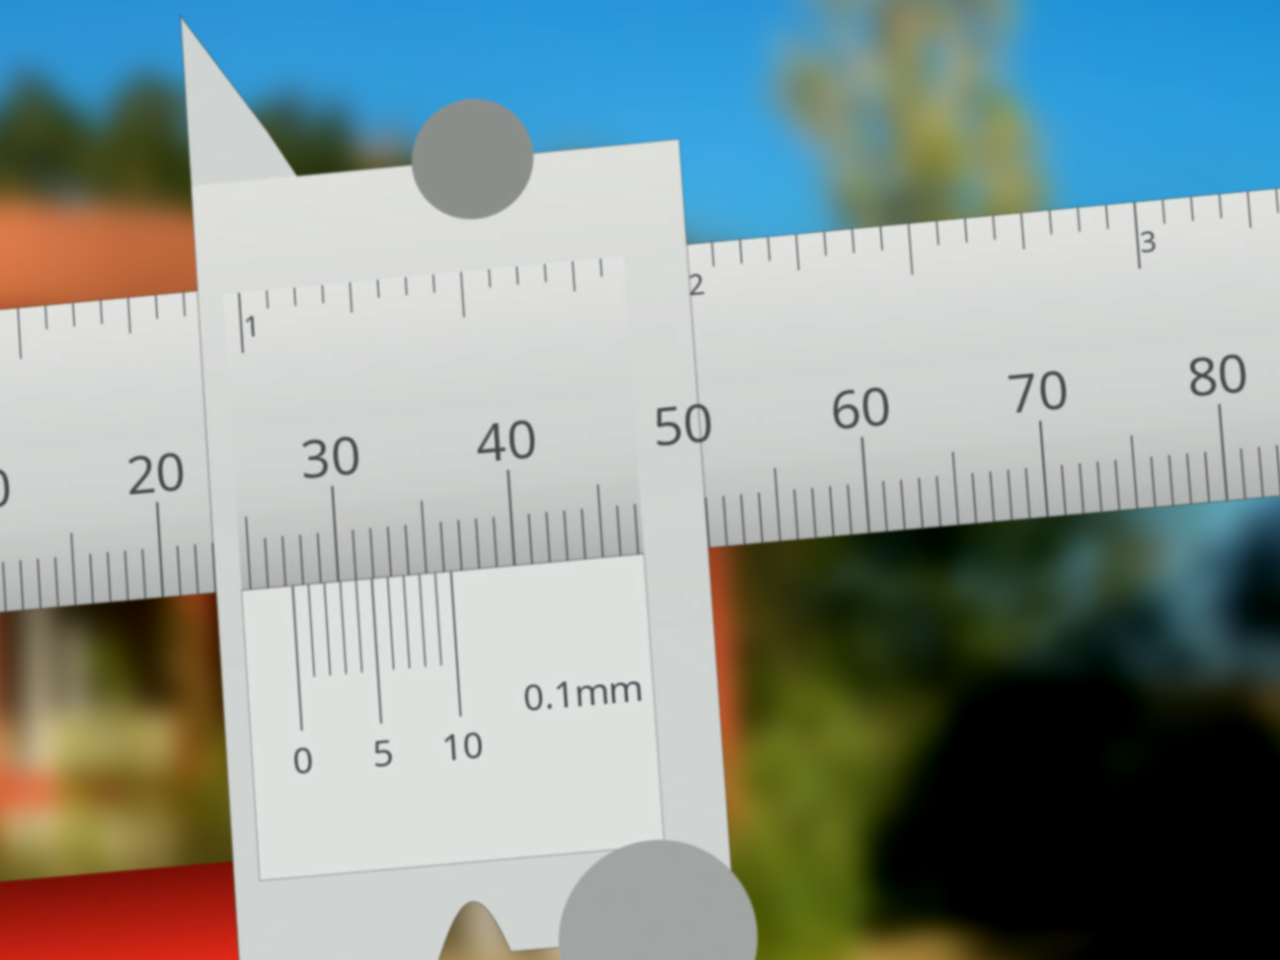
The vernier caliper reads 27.4 mm
